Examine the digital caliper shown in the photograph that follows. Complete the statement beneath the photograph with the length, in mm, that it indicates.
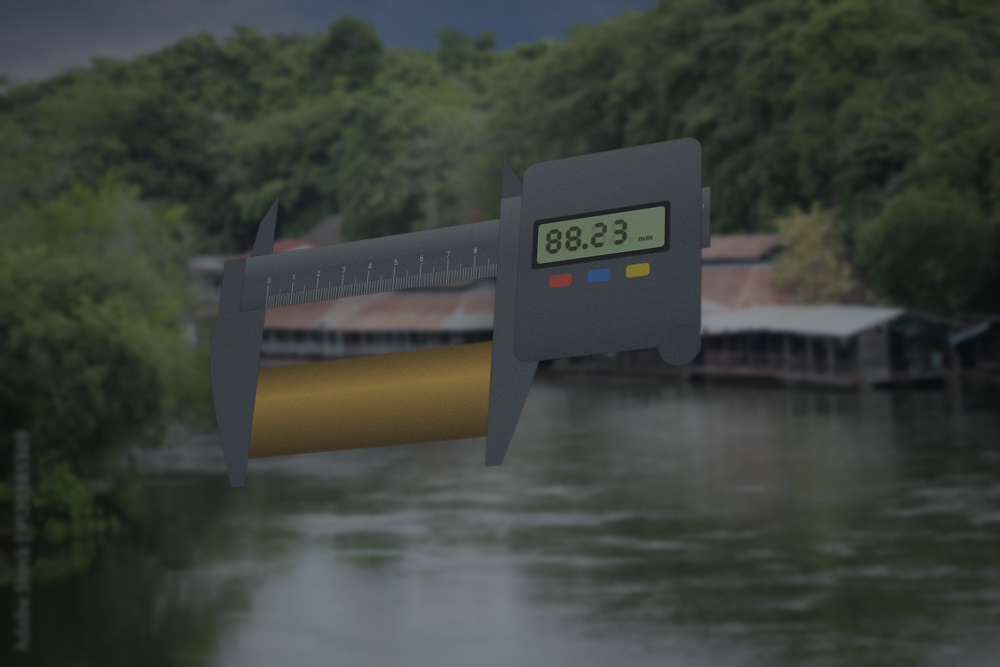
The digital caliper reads 88.23 mm
